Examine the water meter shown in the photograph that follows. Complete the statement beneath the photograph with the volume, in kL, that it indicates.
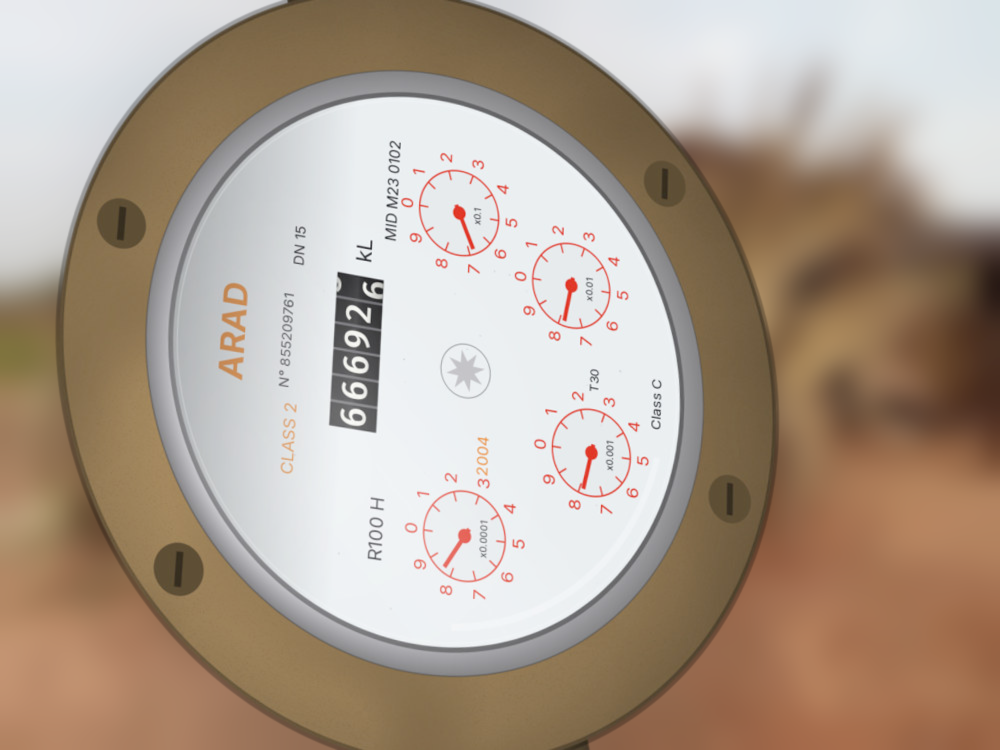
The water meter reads 666925.6778 kL
